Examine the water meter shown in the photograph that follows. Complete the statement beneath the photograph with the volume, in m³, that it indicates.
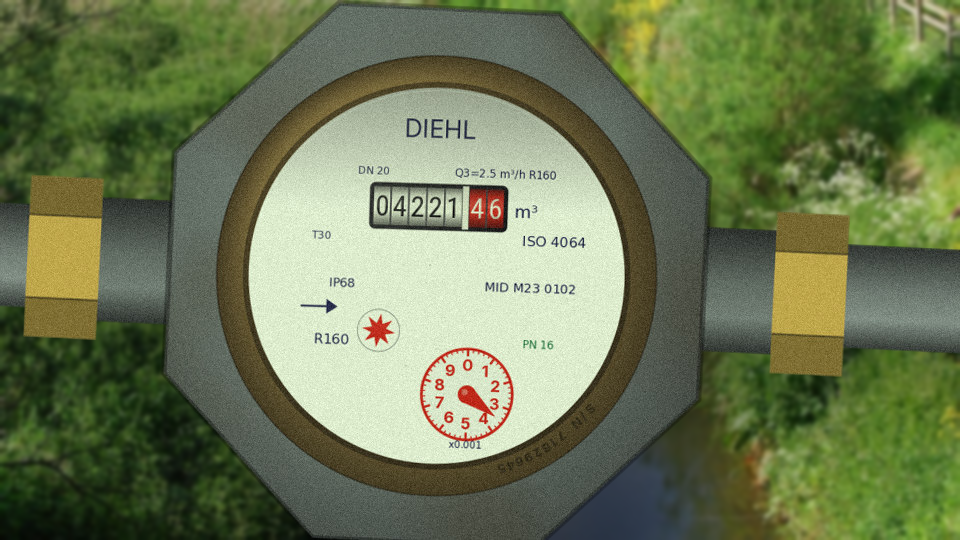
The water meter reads 4221.463 m³
